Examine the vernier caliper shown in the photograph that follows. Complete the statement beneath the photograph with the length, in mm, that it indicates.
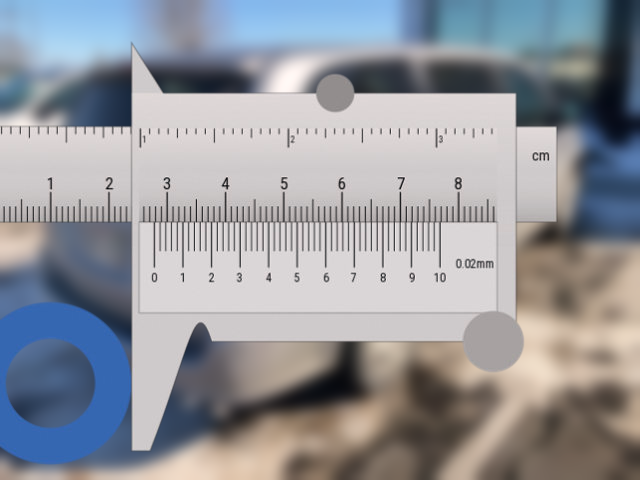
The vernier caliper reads 27.8 mm
